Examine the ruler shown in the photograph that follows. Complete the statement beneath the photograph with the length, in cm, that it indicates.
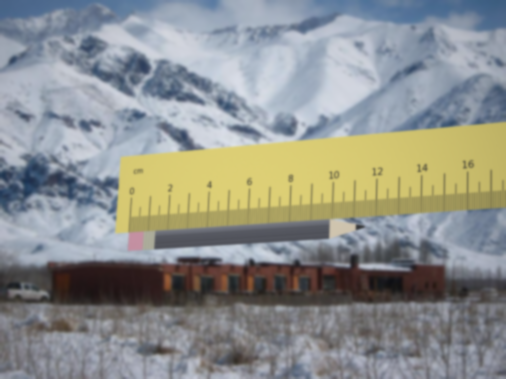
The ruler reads 11.5 cm
